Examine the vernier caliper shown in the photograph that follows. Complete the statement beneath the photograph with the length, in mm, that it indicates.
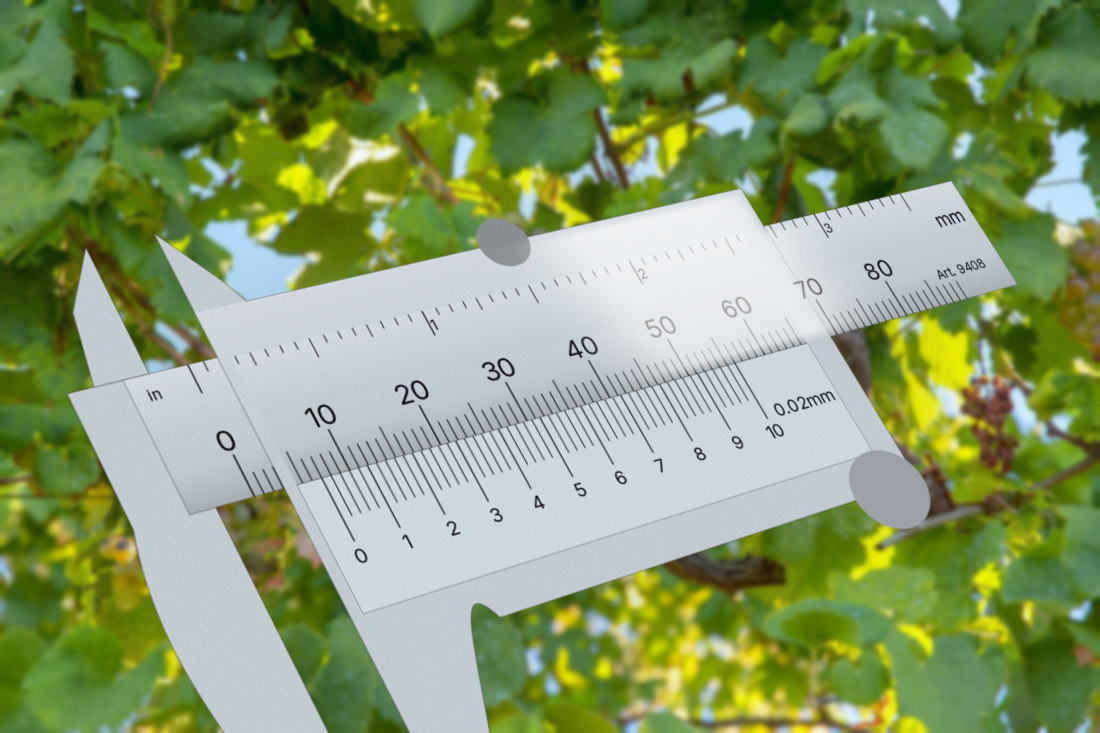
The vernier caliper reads 7.0 mm
